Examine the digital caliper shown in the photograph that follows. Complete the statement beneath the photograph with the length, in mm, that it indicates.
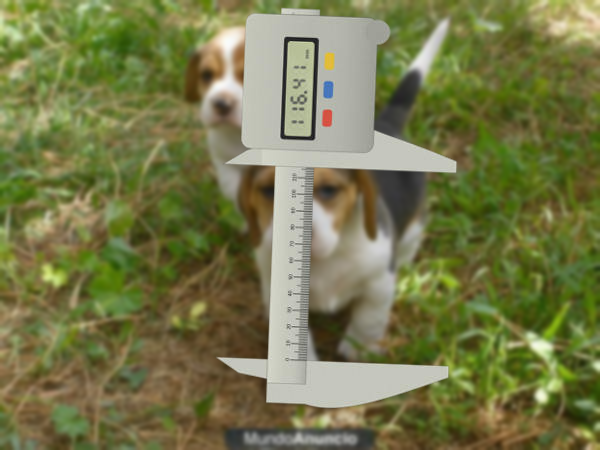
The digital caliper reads 116.41 mm
